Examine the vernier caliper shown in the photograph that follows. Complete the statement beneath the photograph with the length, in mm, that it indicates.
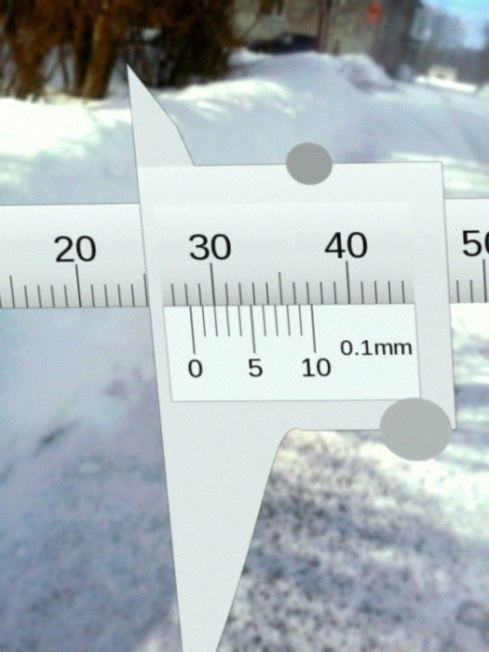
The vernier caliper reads 28.2 mm
